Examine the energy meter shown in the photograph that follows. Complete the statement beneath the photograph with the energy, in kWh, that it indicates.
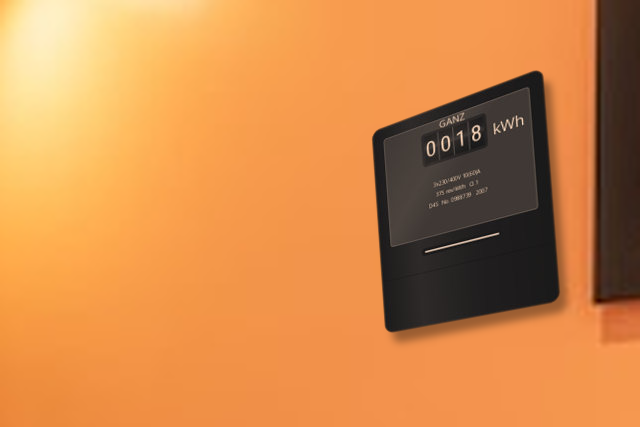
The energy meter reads 18 kWh
